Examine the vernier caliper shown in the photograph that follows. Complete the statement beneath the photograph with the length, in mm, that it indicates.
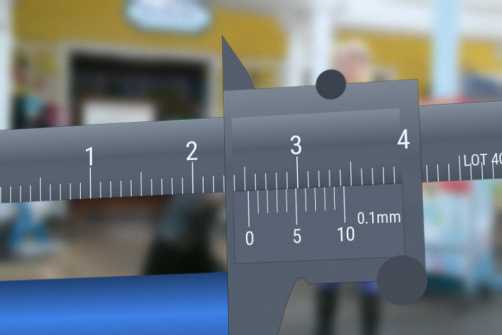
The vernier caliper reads 25.3 mm
